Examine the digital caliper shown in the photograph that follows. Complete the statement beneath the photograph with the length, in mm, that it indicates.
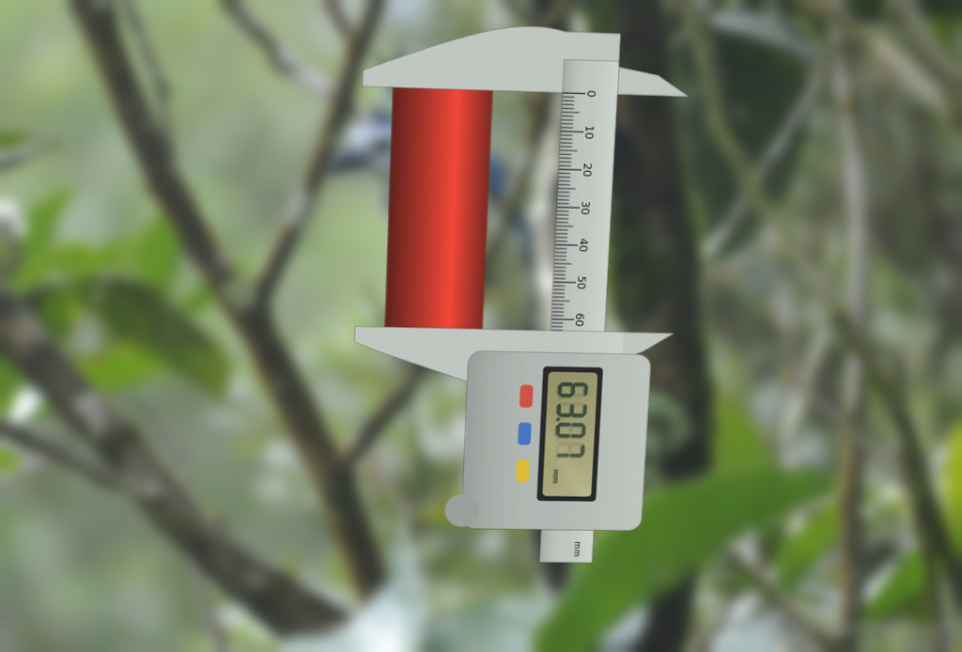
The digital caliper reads 63.07 mm
